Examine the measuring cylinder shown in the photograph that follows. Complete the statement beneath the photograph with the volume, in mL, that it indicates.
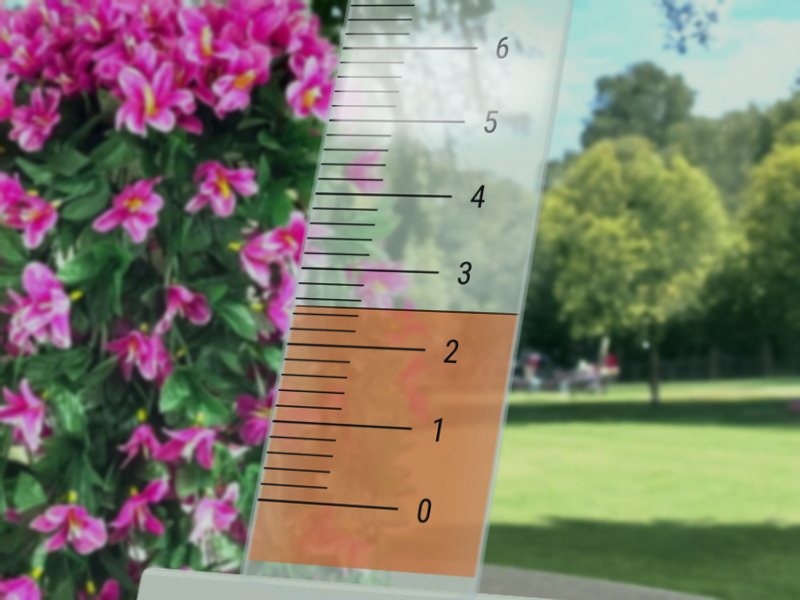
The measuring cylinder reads 2.5 mL
